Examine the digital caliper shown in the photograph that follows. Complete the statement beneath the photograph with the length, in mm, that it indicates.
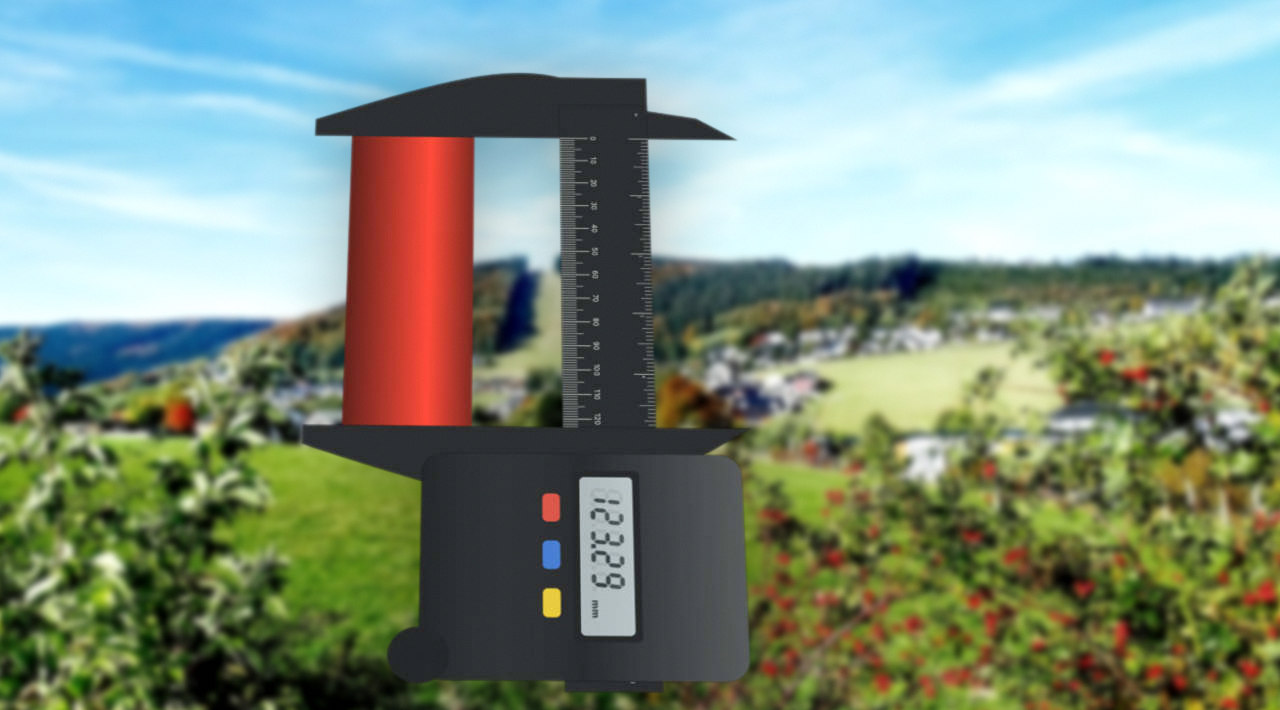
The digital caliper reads 123.29 mm
